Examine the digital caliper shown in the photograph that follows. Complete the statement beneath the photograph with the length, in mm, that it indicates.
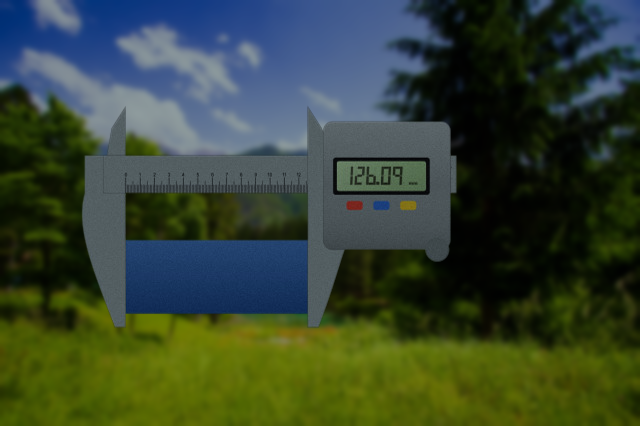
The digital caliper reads 126.09 mm
